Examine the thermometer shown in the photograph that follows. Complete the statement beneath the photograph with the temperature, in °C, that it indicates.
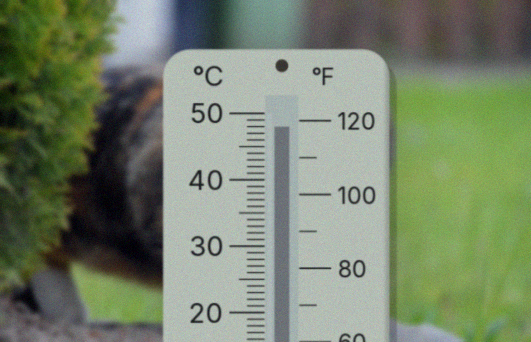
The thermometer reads 48 °C
